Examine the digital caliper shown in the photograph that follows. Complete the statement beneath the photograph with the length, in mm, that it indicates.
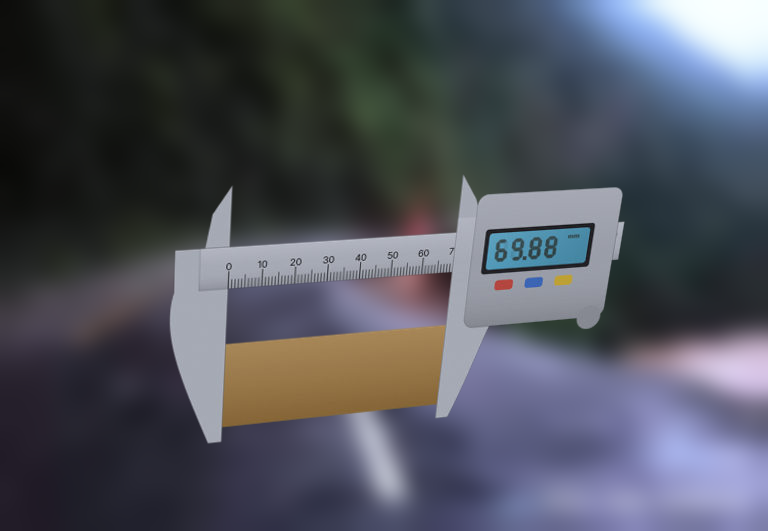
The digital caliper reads 69.88 mm
